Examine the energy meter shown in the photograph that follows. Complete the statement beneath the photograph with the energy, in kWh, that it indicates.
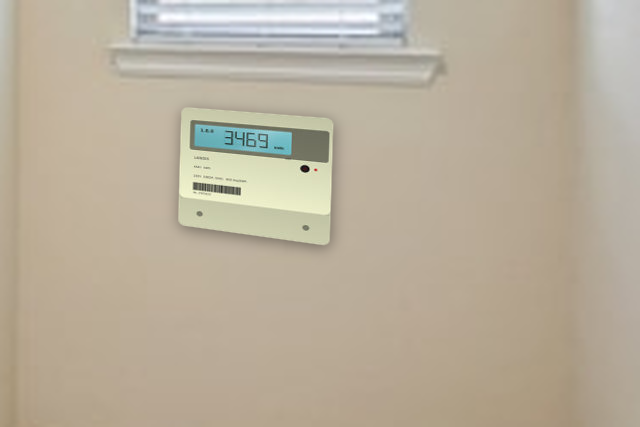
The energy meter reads 3469 kWh
